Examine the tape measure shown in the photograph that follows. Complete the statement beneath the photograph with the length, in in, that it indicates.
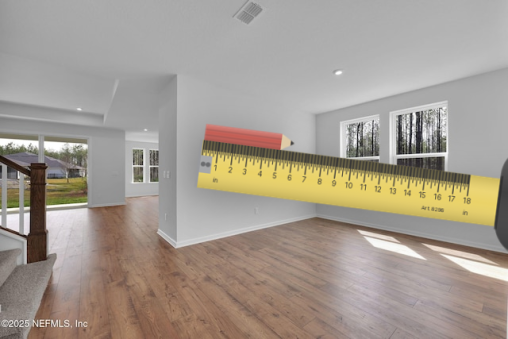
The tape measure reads 6 in
